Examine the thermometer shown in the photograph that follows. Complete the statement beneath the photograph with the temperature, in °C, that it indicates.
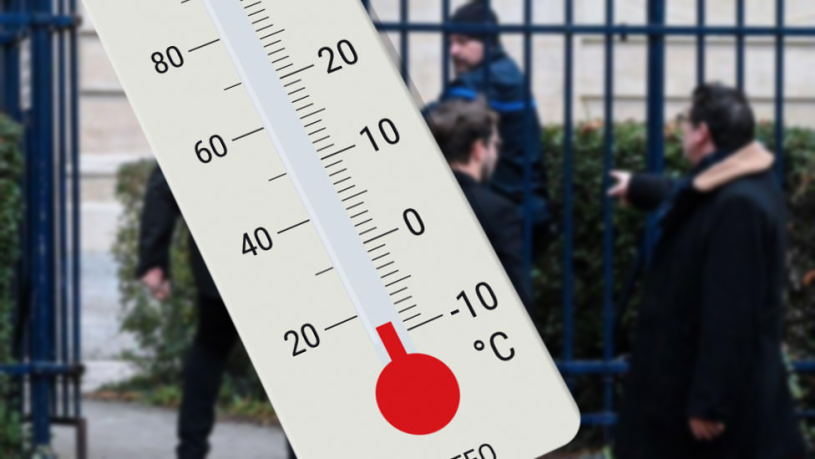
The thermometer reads -8.5 °C
